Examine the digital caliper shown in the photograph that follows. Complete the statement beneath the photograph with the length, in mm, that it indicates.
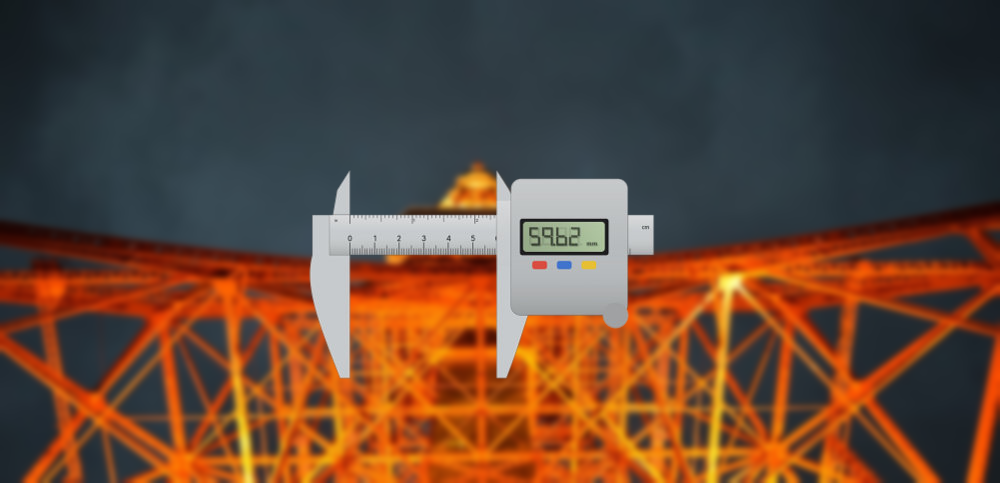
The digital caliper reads 59.62 mm
